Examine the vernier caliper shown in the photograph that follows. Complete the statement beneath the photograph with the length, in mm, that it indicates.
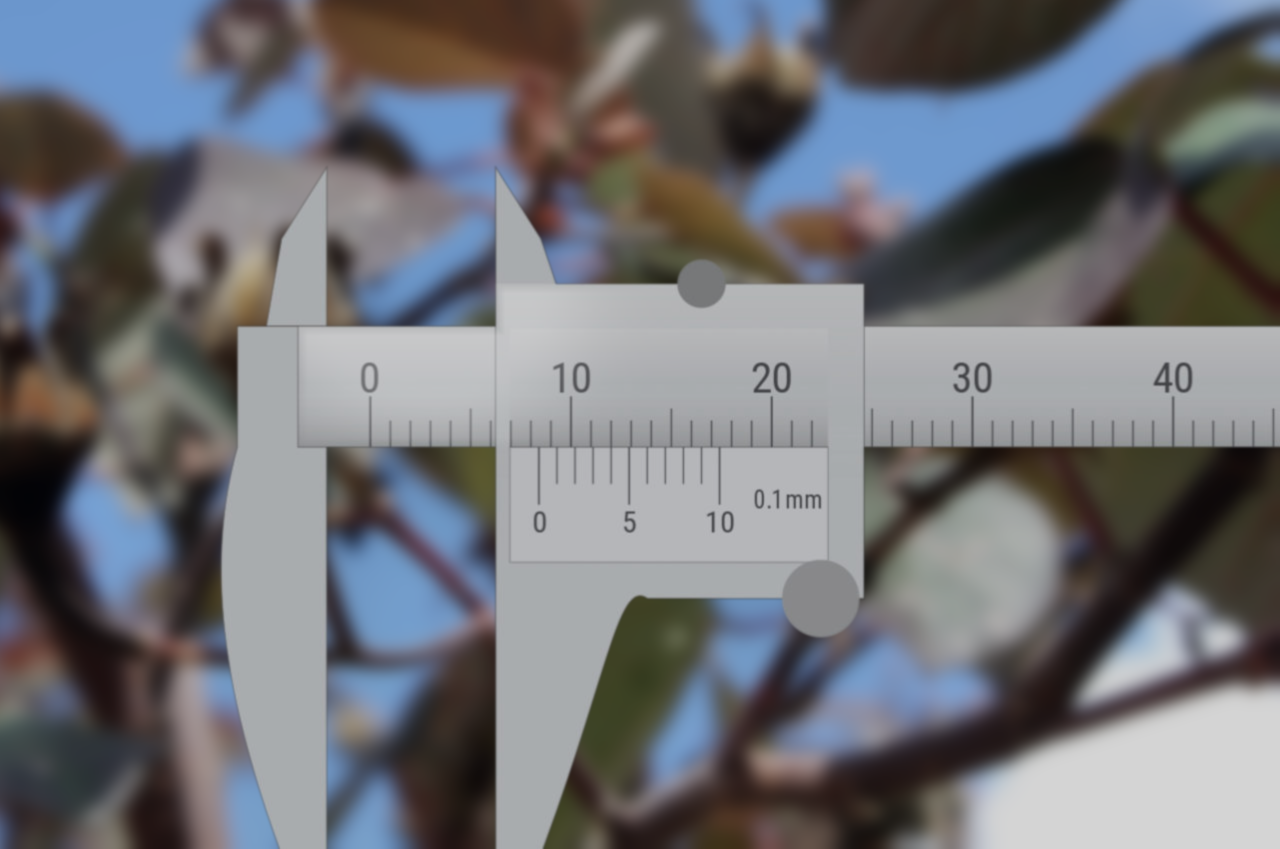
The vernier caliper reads 8.4 mm
